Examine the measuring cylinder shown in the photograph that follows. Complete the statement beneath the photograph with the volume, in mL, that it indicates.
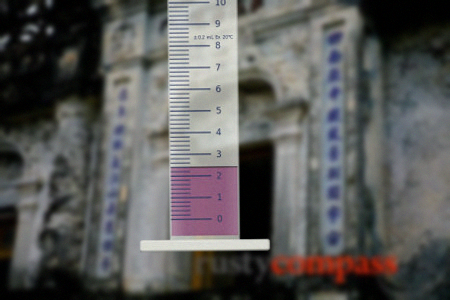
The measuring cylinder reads 2.4 mL
